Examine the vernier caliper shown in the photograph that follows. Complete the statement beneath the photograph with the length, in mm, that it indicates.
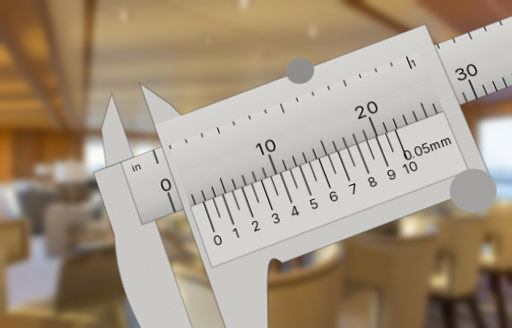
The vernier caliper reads 2.8 mm
